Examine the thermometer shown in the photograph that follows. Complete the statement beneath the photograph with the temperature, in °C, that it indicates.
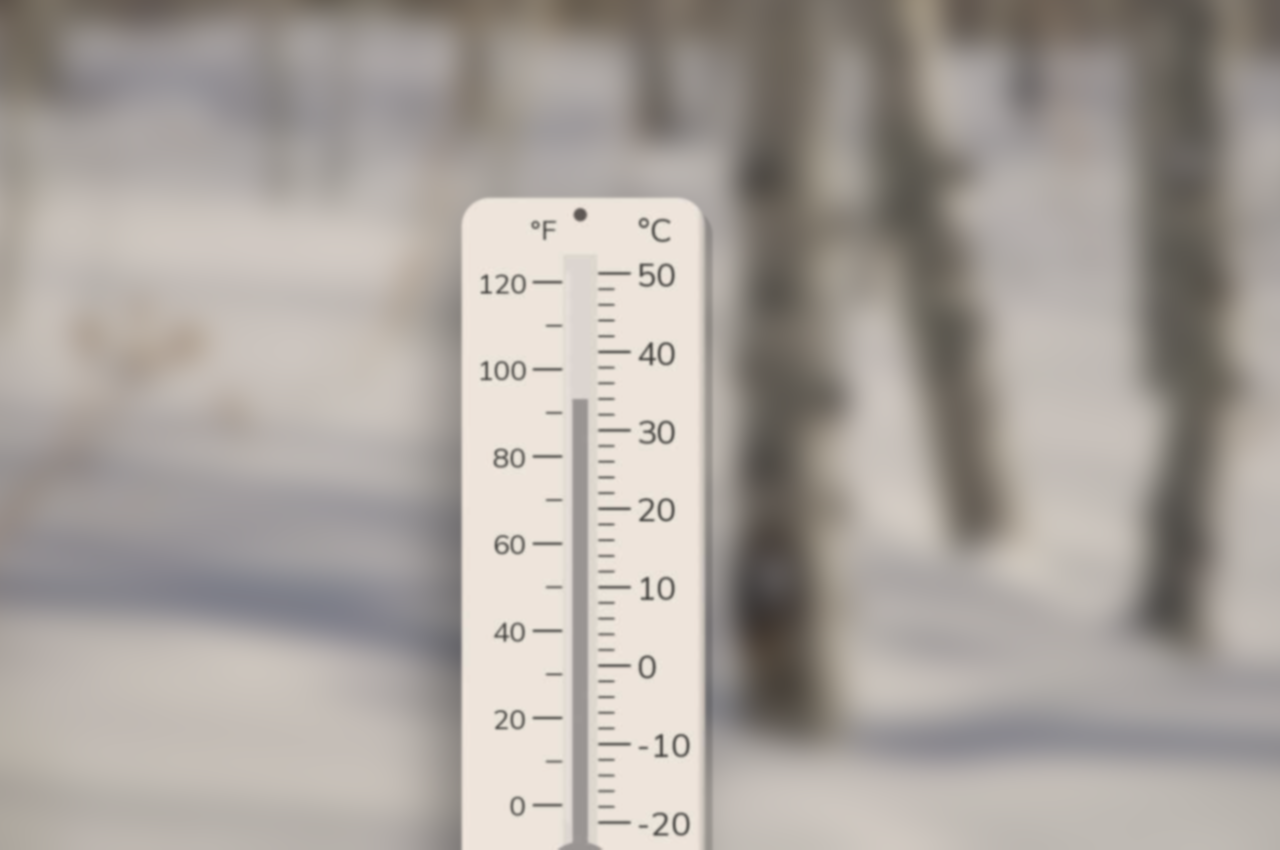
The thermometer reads 34 °C
